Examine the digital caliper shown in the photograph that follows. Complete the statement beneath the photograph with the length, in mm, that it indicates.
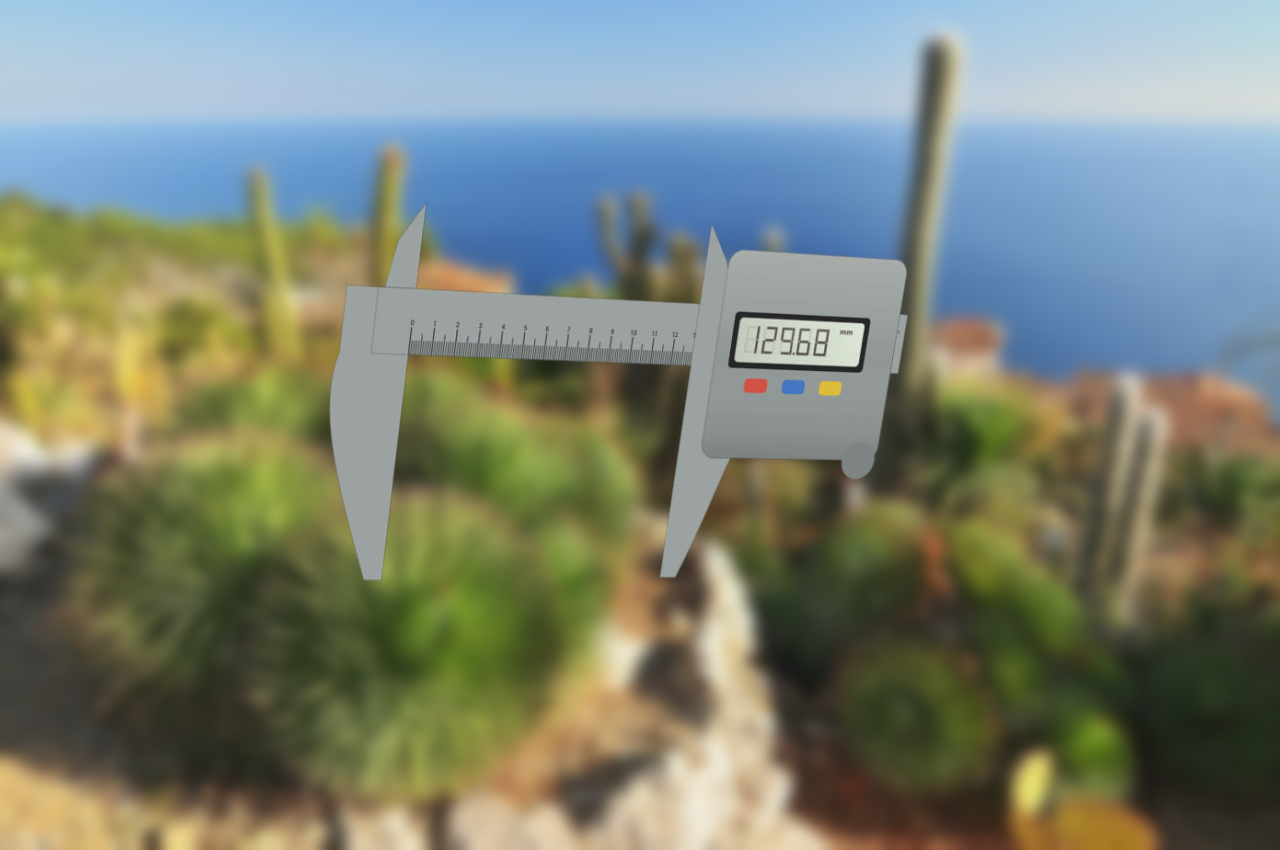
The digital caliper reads 129.68 mm
